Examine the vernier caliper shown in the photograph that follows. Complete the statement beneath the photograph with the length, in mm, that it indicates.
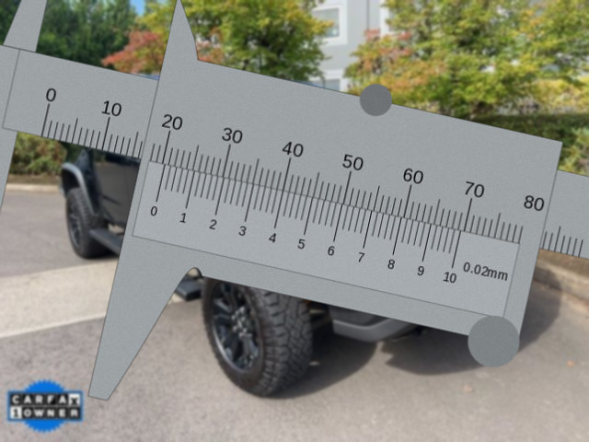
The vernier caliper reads 20.4 mm
